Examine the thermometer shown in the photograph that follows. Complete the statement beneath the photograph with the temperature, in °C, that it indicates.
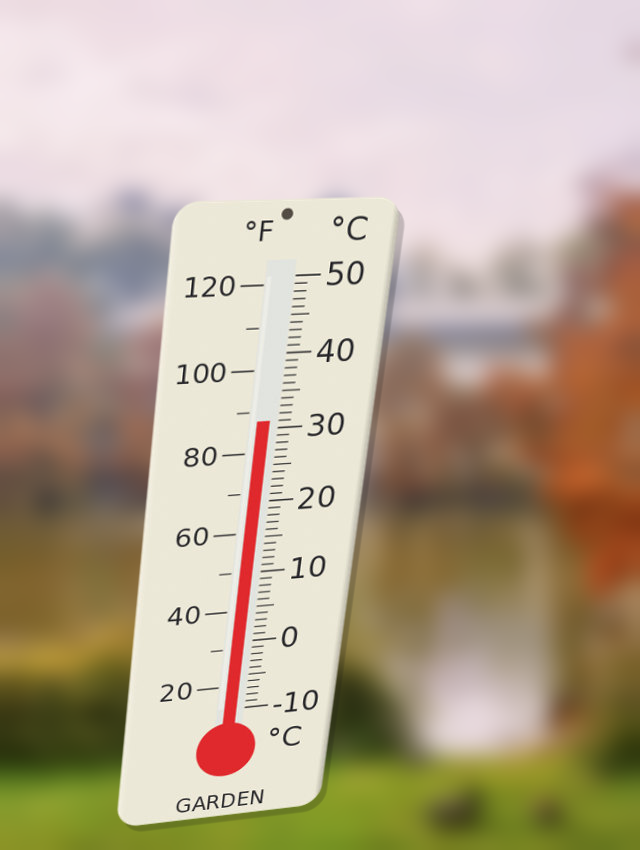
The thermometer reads 31 °C
